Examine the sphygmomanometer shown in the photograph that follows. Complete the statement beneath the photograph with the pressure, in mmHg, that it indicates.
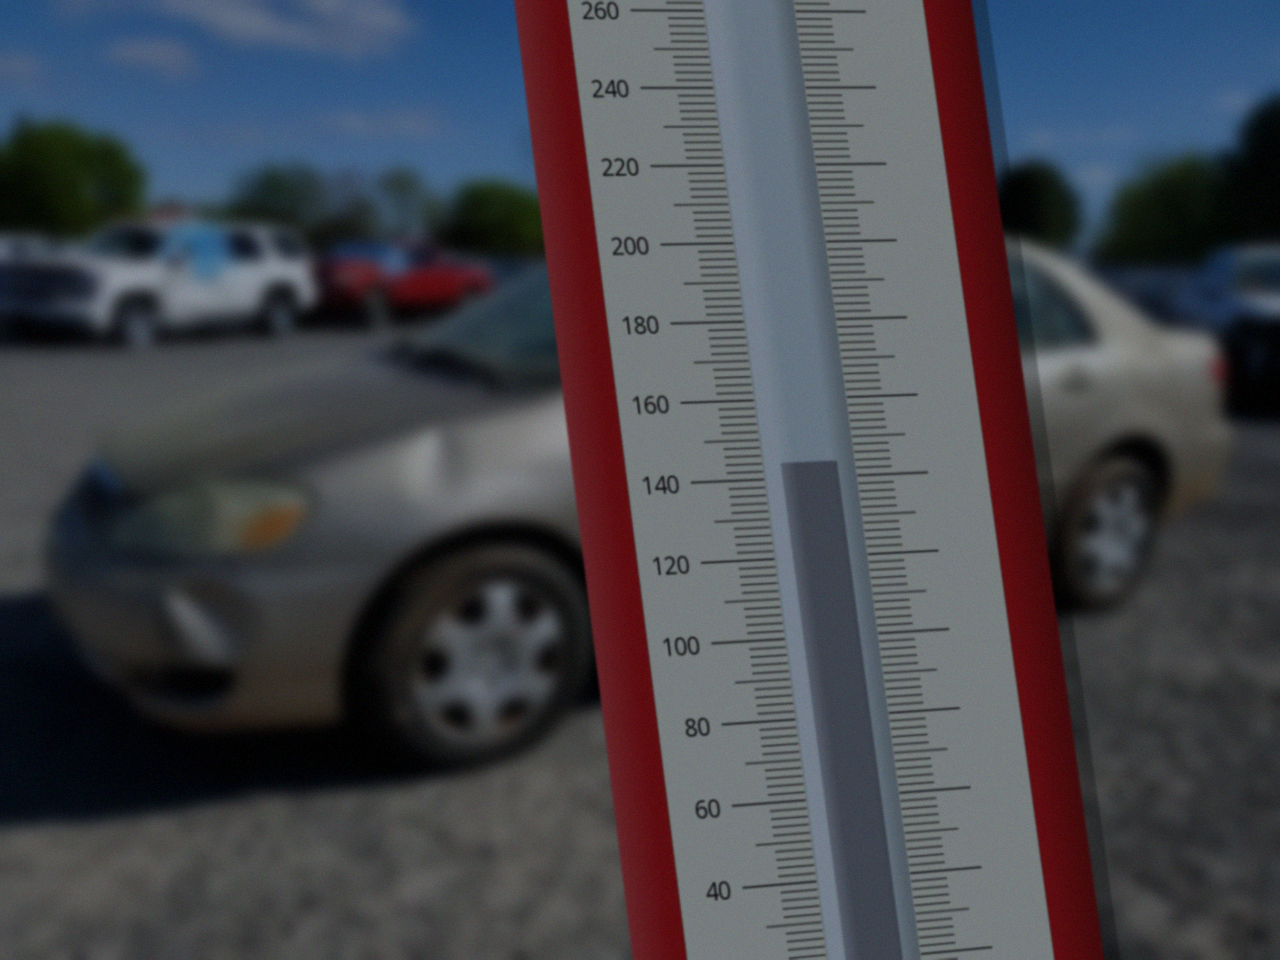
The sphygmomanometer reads 144 mmHg
